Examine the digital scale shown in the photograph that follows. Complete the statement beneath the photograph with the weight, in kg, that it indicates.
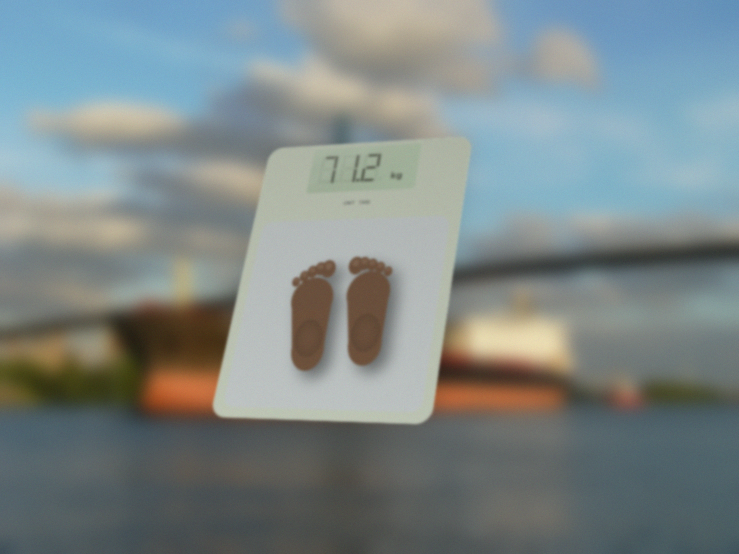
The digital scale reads 71.2 kg
